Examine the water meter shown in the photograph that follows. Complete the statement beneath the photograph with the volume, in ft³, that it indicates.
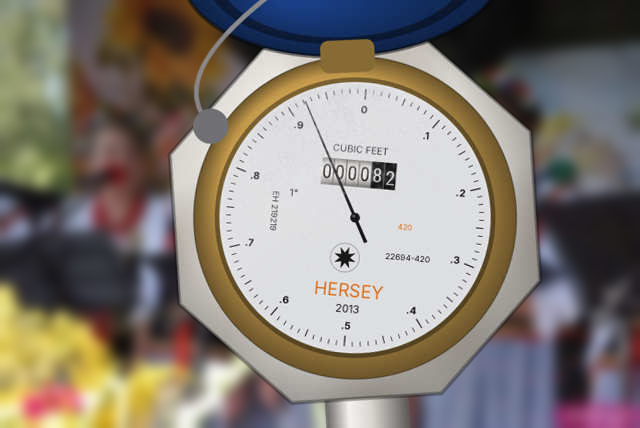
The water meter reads 81.92 ft³
